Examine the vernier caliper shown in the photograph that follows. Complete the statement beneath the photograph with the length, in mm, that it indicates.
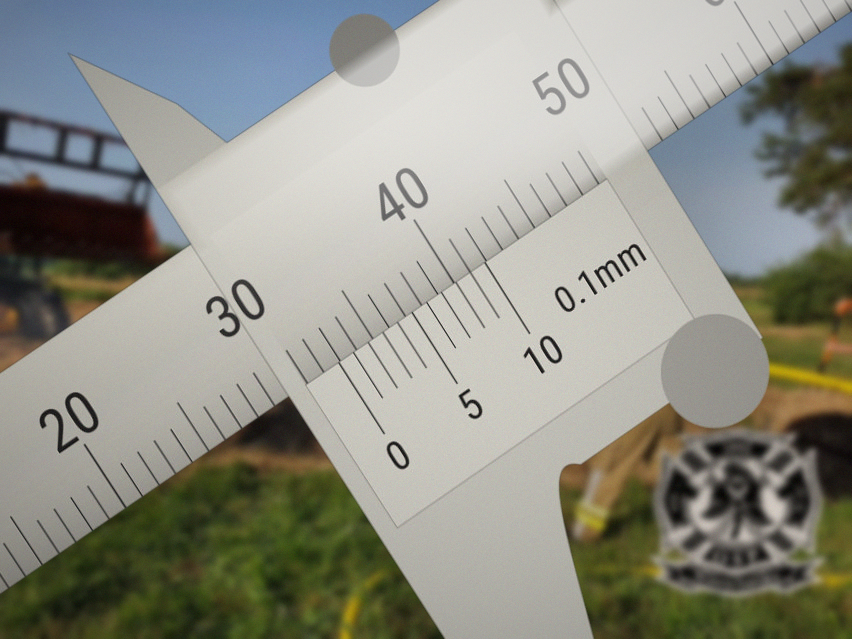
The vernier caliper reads 32.9 mm
